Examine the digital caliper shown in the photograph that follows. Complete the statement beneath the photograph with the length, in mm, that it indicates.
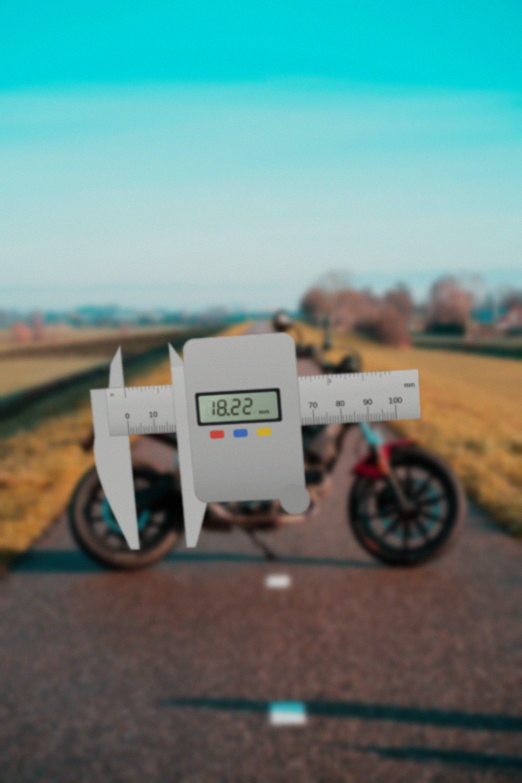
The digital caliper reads 18.22 mm
